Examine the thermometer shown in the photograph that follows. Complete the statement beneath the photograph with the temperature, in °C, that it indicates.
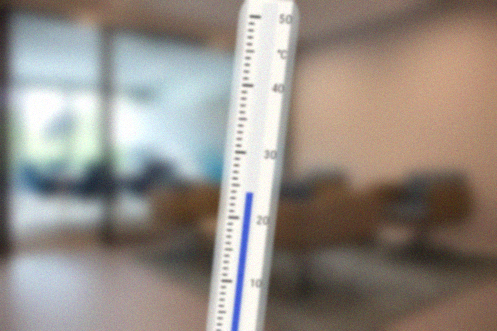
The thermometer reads 24 °C
